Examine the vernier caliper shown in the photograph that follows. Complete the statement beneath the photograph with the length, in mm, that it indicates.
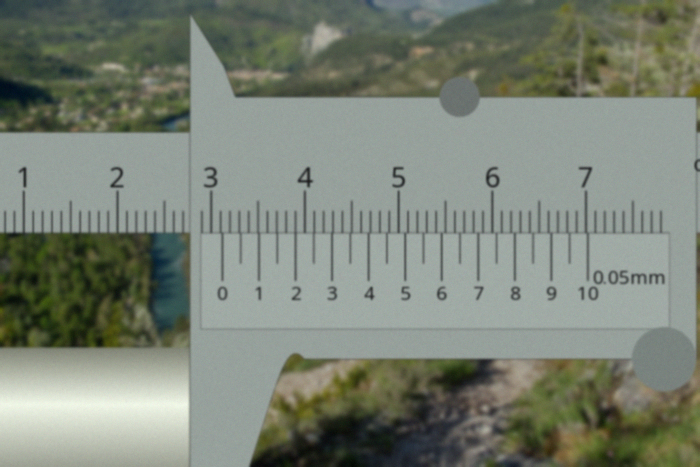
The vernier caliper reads 31.2 mm
